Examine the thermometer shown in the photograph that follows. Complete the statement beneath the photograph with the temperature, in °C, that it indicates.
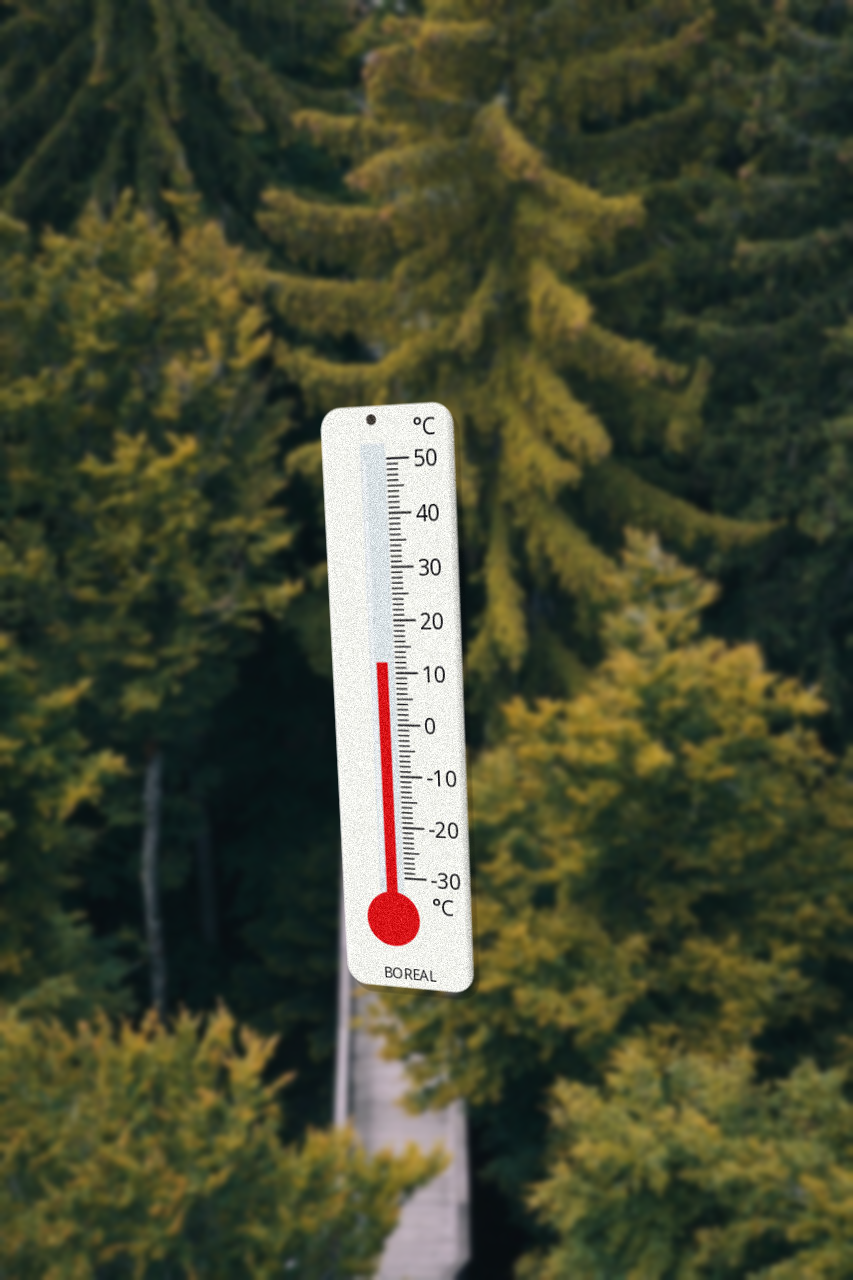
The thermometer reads 12 °C
